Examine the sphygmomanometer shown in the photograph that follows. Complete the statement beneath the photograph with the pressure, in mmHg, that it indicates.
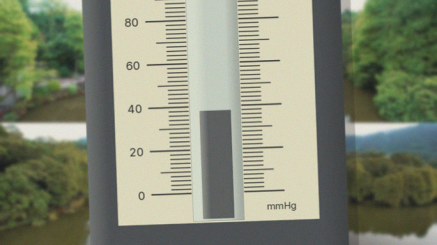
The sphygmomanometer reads 38 mmHg
